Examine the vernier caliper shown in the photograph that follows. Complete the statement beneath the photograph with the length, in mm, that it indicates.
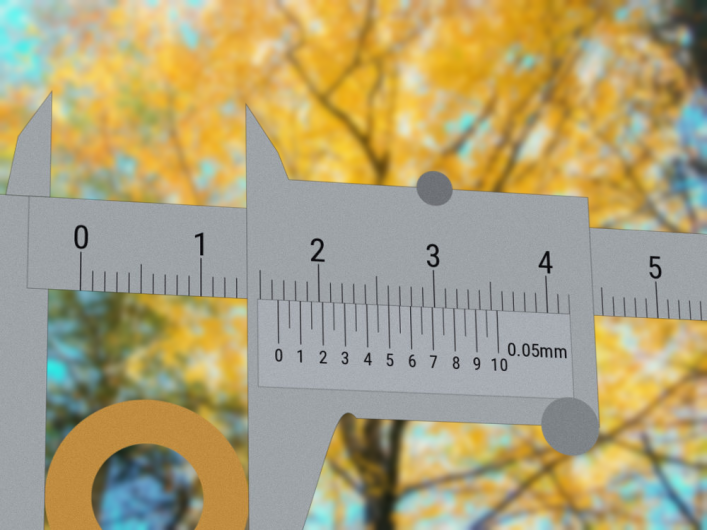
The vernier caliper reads 16.5 mm
